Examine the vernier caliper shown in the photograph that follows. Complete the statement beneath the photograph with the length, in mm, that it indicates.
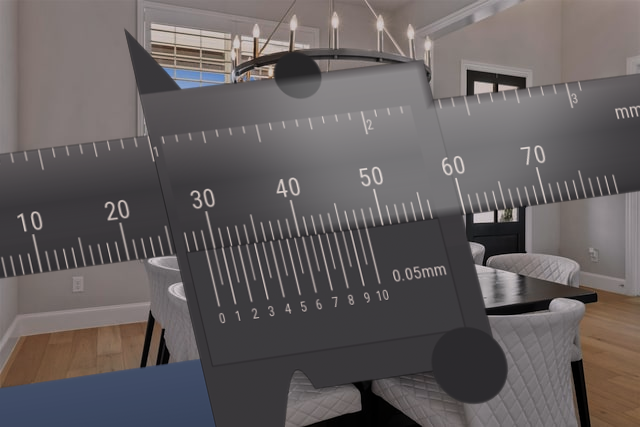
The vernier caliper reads 29.0 mm
